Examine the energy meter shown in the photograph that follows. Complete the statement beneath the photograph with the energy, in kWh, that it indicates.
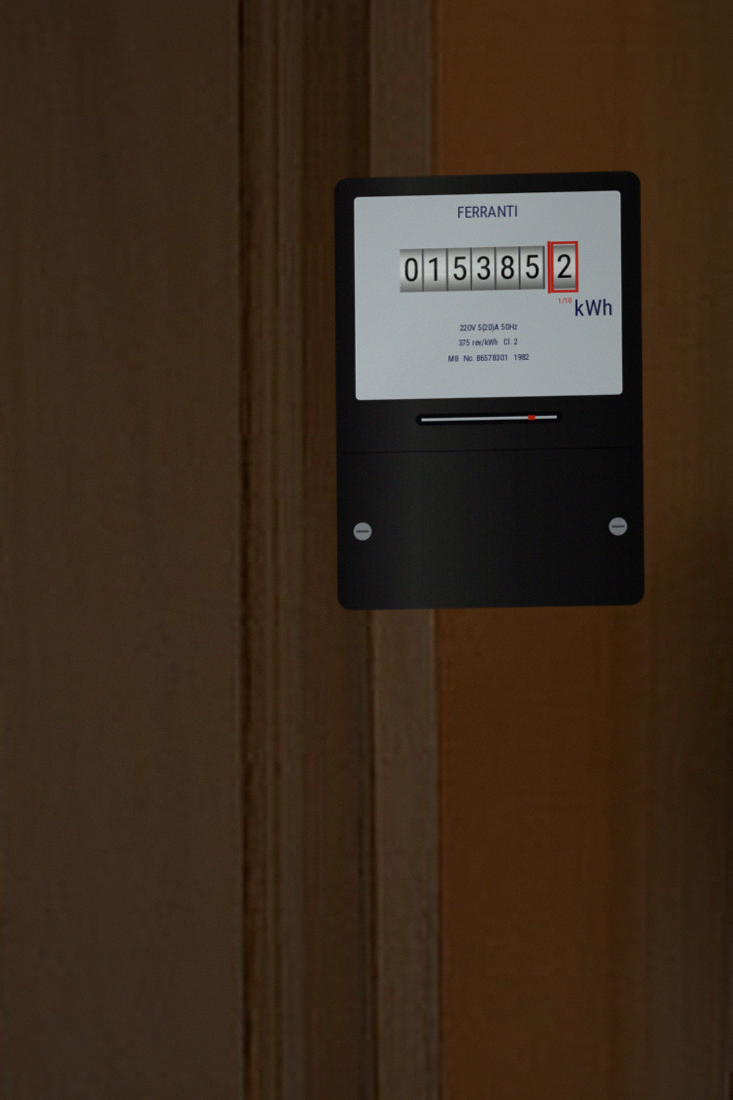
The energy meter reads 15385.2 kWh
